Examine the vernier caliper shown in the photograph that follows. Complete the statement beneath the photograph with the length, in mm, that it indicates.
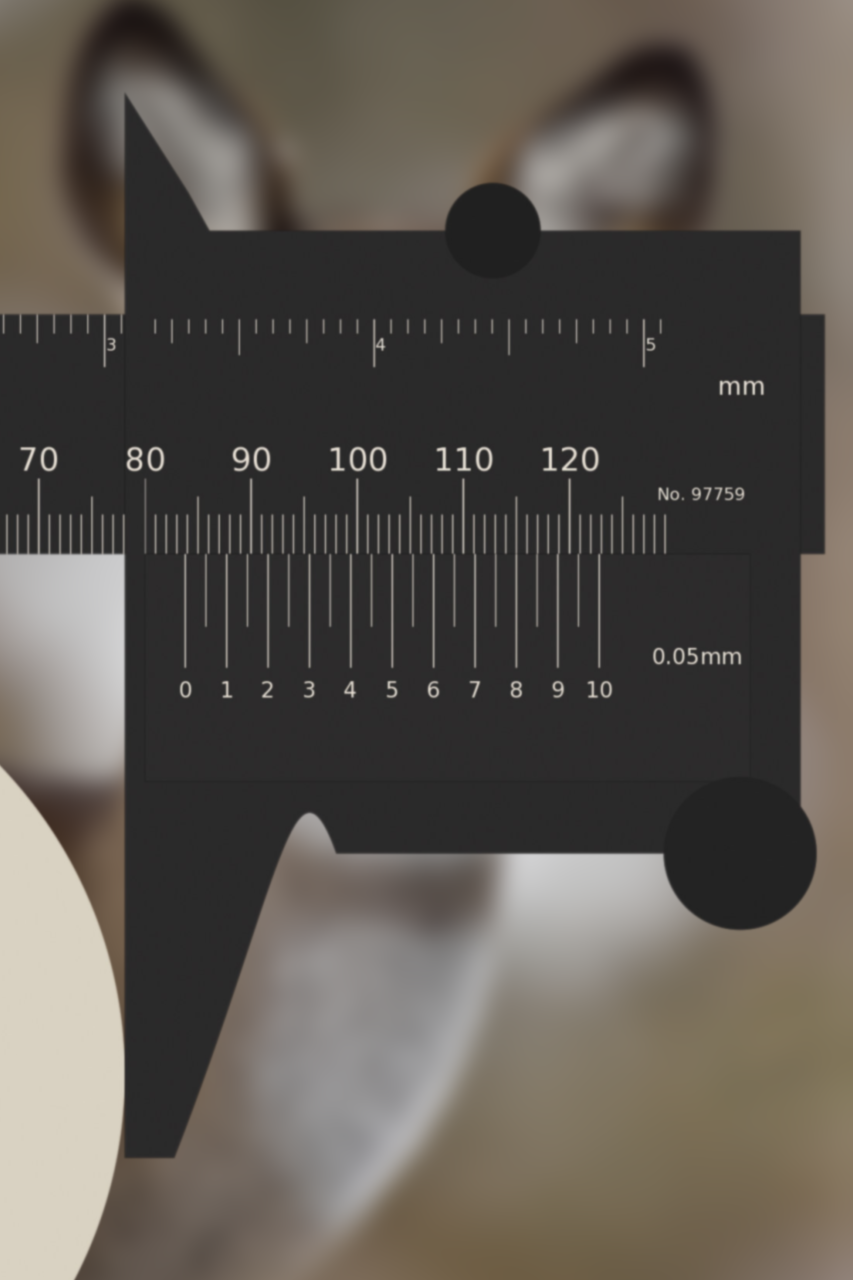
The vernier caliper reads 83.8 mm
